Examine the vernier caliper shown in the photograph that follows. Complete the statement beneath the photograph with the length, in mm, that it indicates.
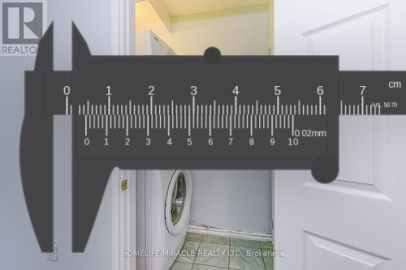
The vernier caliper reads 4.5 mm
